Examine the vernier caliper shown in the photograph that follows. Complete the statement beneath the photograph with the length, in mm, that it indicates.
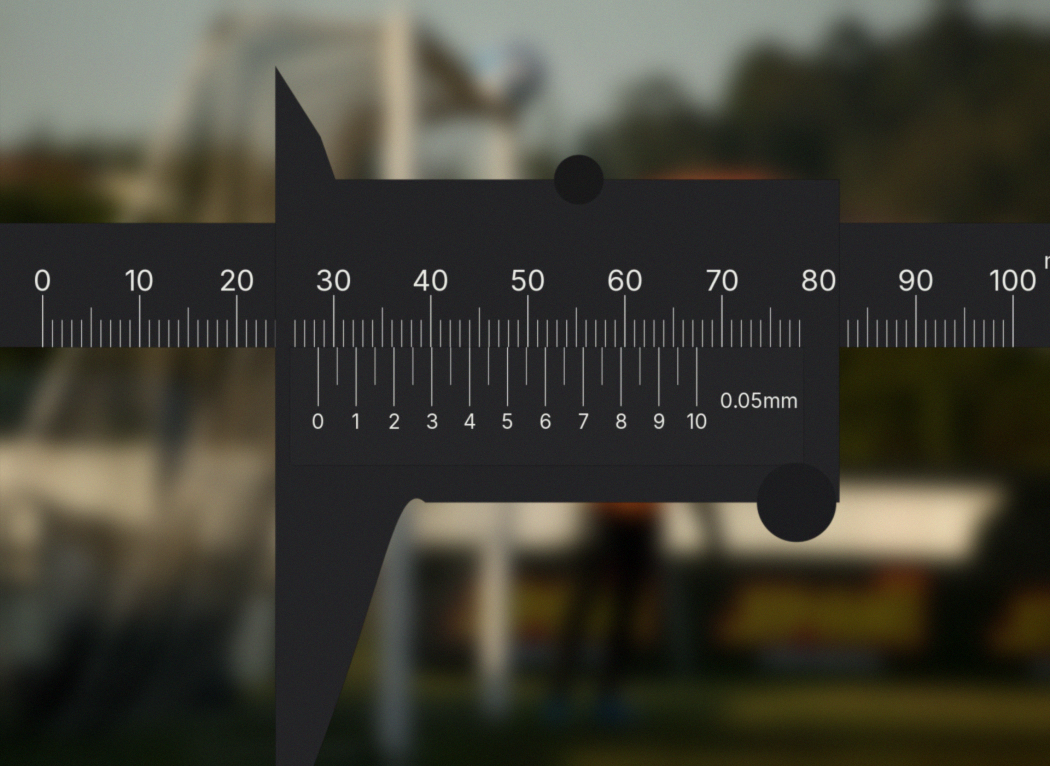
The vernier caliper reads 28.4 mm
